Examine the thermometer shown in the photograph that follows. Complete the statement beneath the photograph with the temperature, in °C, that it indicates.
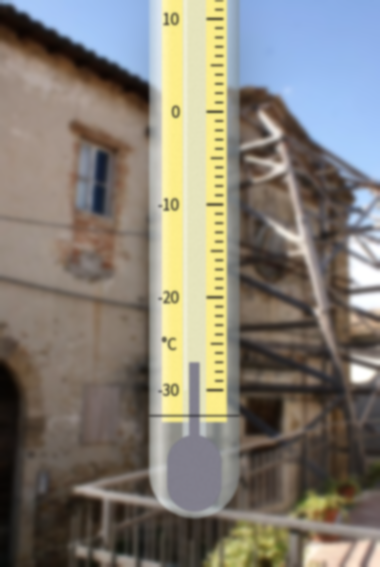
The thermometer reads -27 °C
